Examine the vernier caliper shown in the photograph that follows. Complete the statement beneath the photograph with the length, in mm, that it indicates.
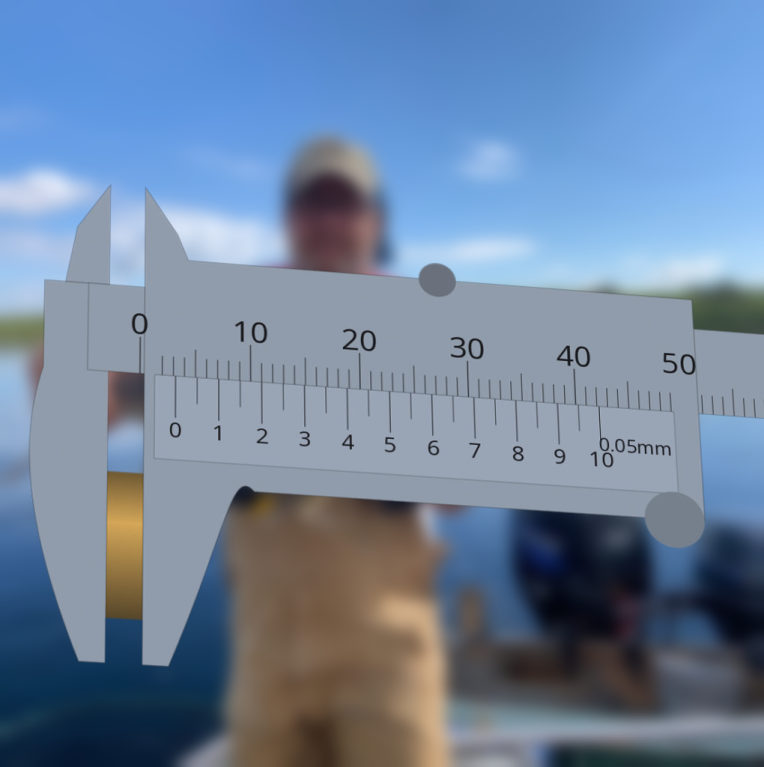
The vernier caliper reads 3.2 mm
